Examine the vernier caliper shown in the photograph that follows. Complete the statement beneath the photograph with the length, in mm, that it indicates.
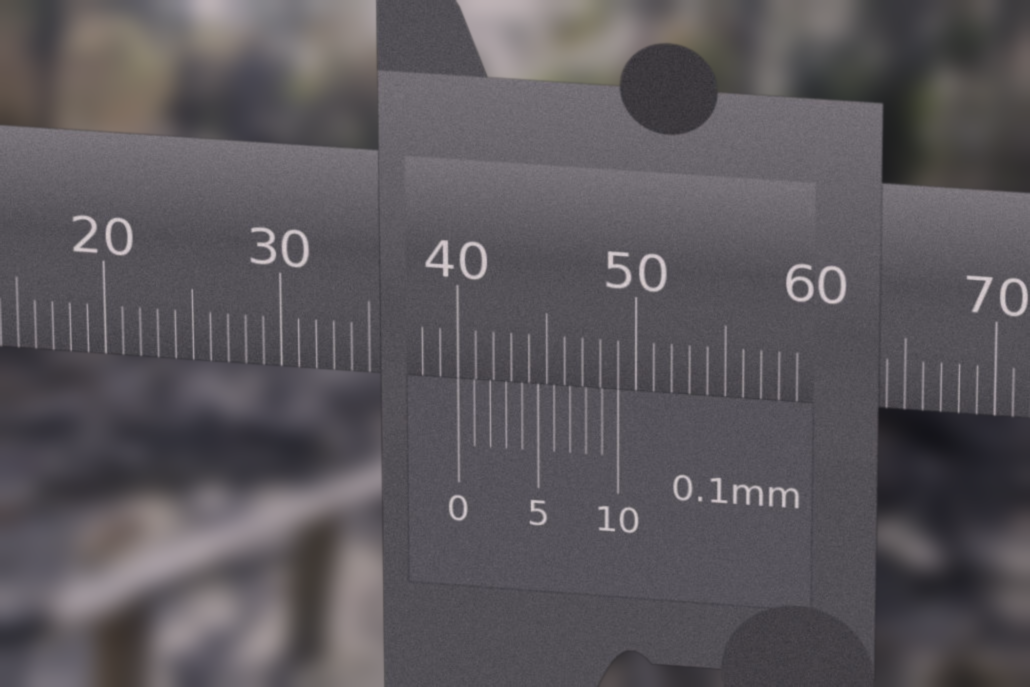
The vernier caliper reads 40.0 mm
